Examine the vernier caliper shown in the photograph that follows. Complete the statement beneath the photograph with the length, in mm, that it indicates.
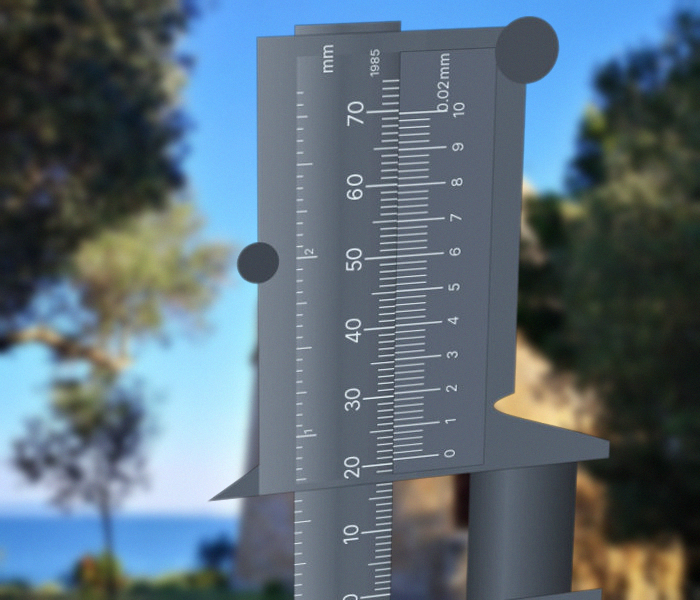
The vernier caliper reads 20.6 mm
